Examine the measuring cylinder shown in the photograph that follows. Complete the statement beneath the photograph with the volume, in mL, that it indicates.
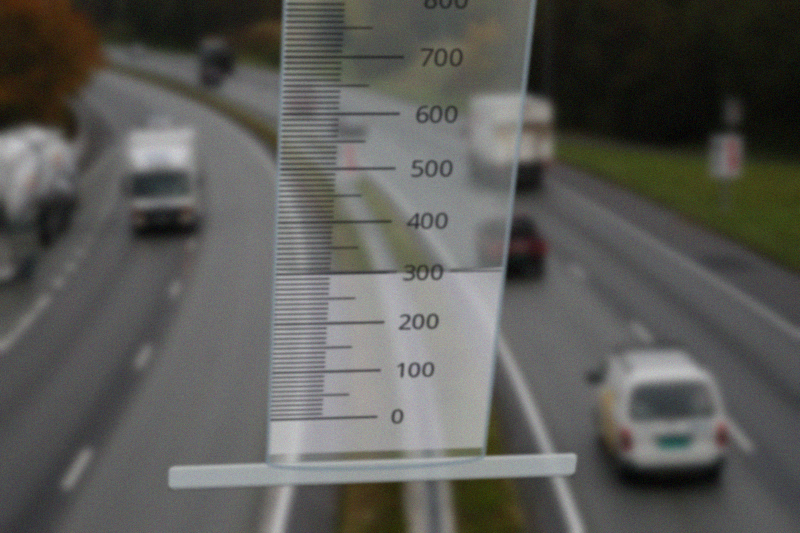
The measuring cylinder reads 300 mL
